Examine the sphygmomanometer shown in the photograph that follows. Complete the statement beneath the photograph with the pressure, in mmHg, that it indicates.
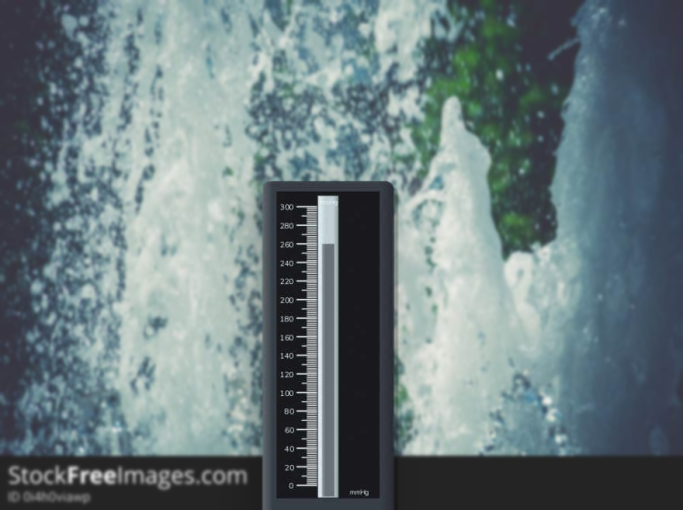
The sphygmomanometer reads 260 mmHg
